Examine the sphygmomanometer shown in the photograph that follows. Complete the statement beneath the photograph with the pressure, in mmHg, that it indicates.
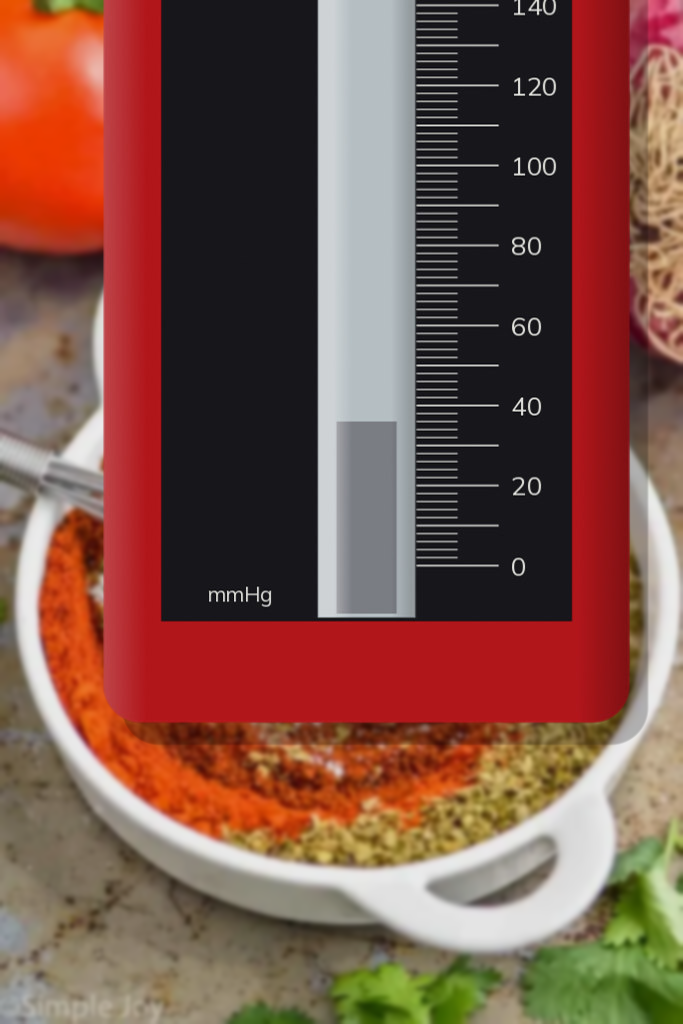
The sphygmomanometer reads 36 mmHg
